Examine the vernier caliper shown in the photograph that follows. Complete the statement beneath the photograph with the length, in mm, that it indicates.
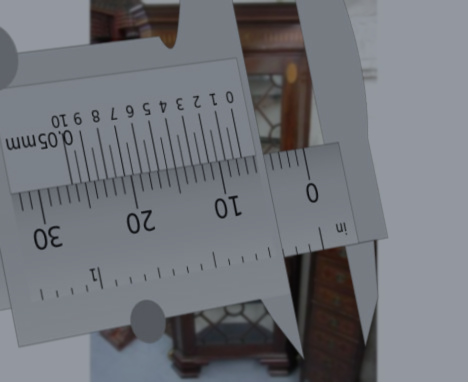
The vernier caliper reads 7.4 mm
